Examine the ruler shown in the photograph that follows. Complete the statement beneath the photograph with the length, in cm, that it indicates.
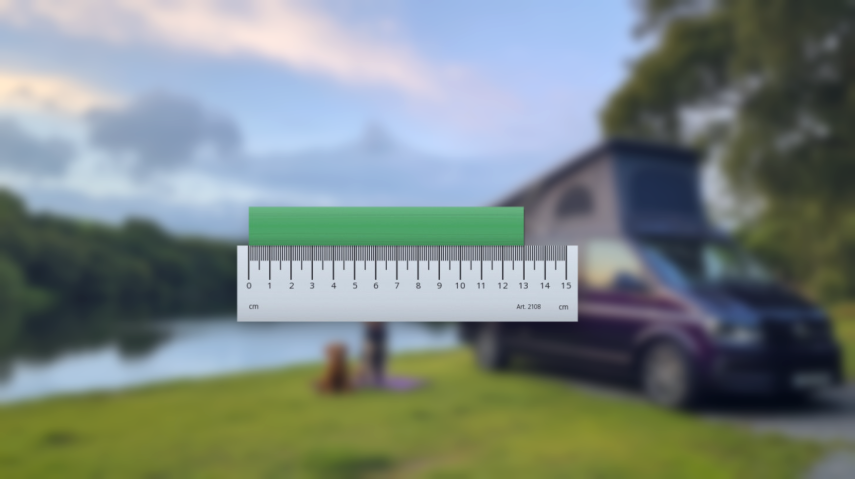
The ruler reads 13 cm
